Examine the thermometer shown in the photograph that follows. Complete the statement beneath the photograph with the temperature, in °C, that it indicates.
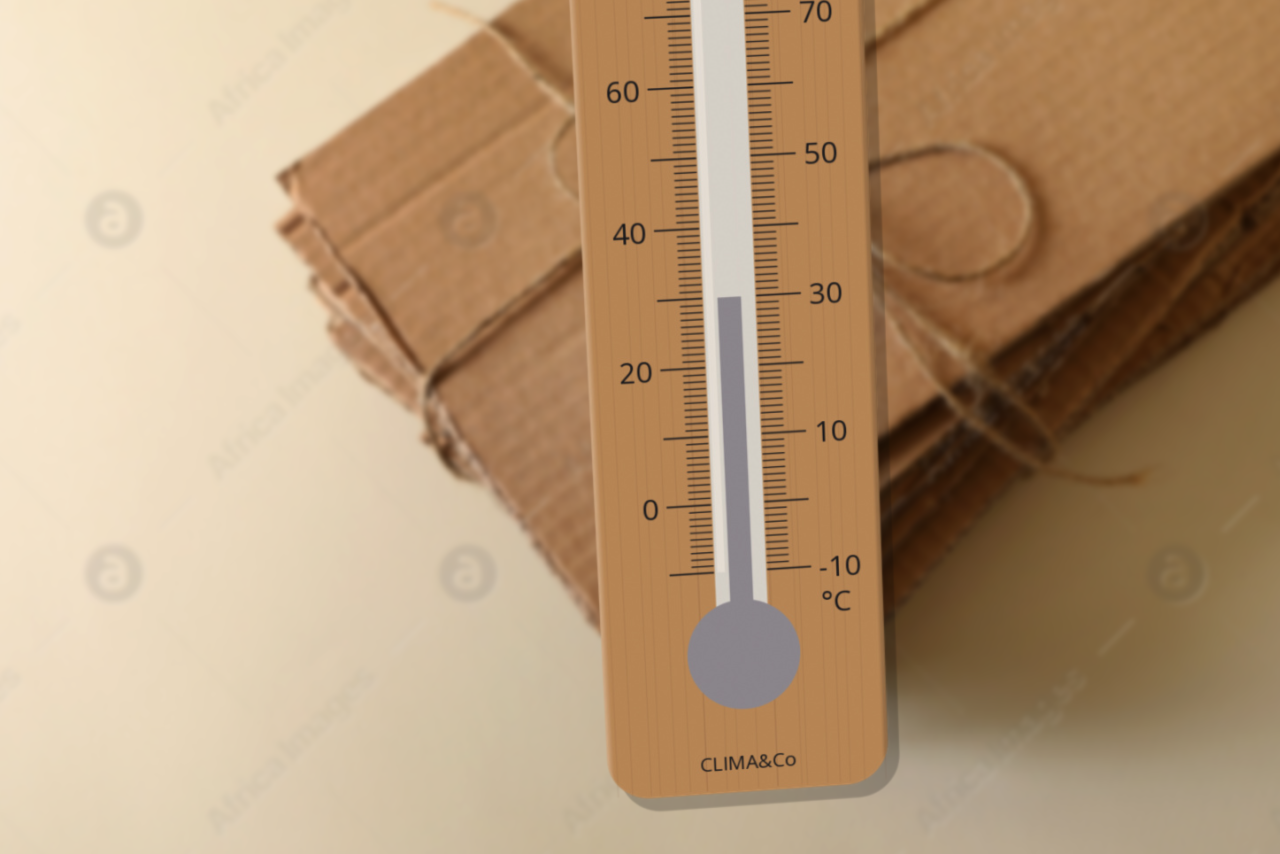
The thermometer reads 30 °C
